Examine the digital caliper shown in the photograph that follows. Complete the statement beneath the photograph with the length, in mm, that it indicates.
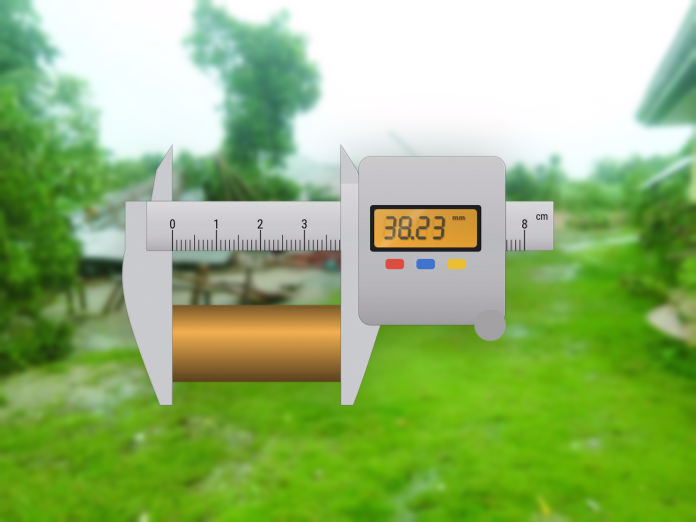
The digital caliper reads 38.23 mm
